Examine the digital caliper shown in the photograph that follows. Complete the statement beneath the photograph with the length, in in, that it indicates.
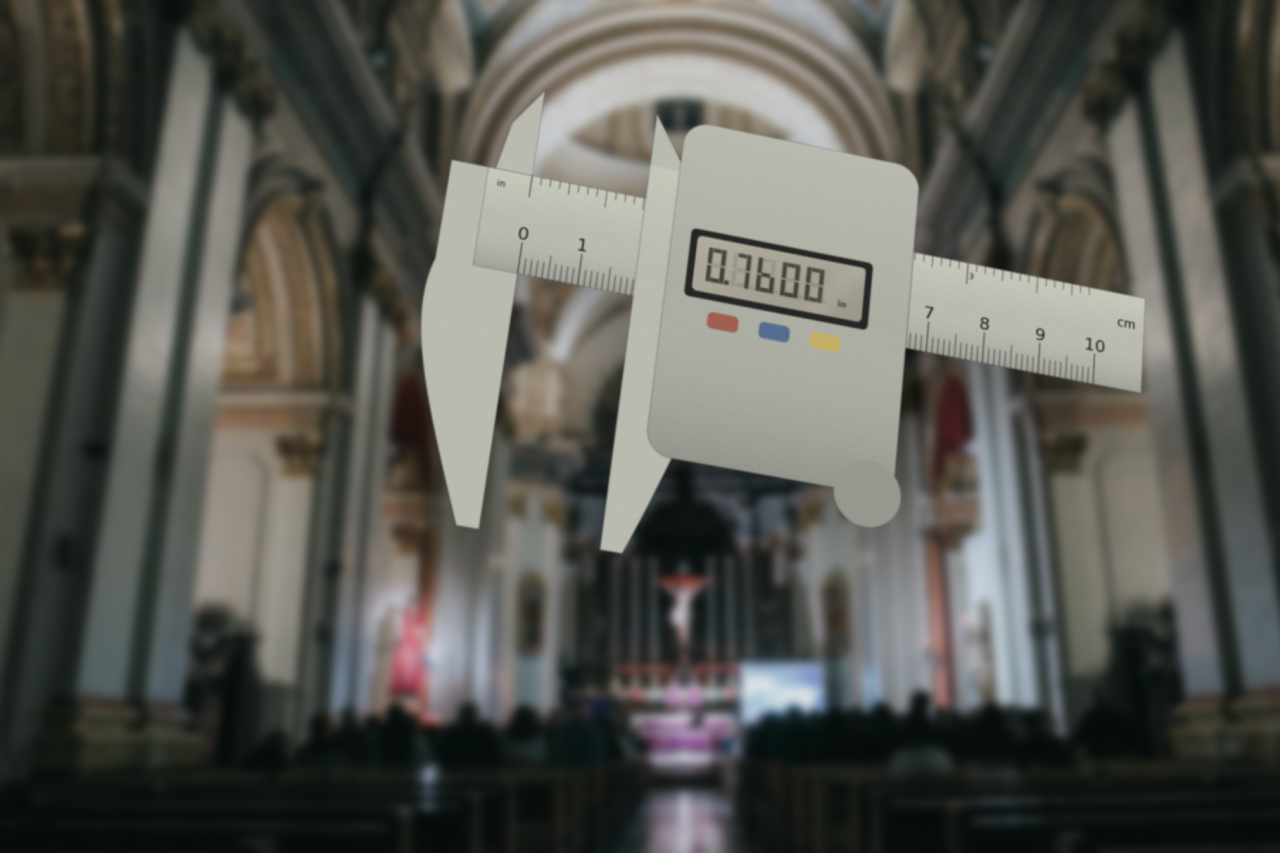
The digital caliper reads 0.7600 in
